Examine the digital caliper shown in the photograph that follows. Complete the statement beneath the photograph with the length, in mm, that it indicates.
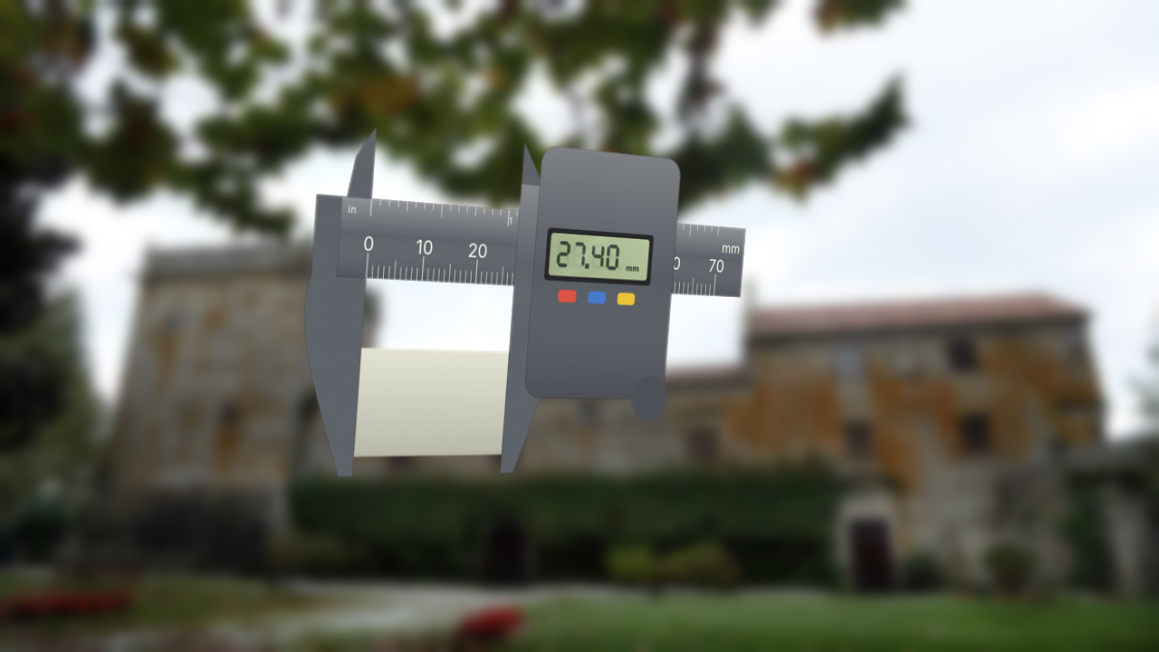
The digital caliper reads 27.40 mm
